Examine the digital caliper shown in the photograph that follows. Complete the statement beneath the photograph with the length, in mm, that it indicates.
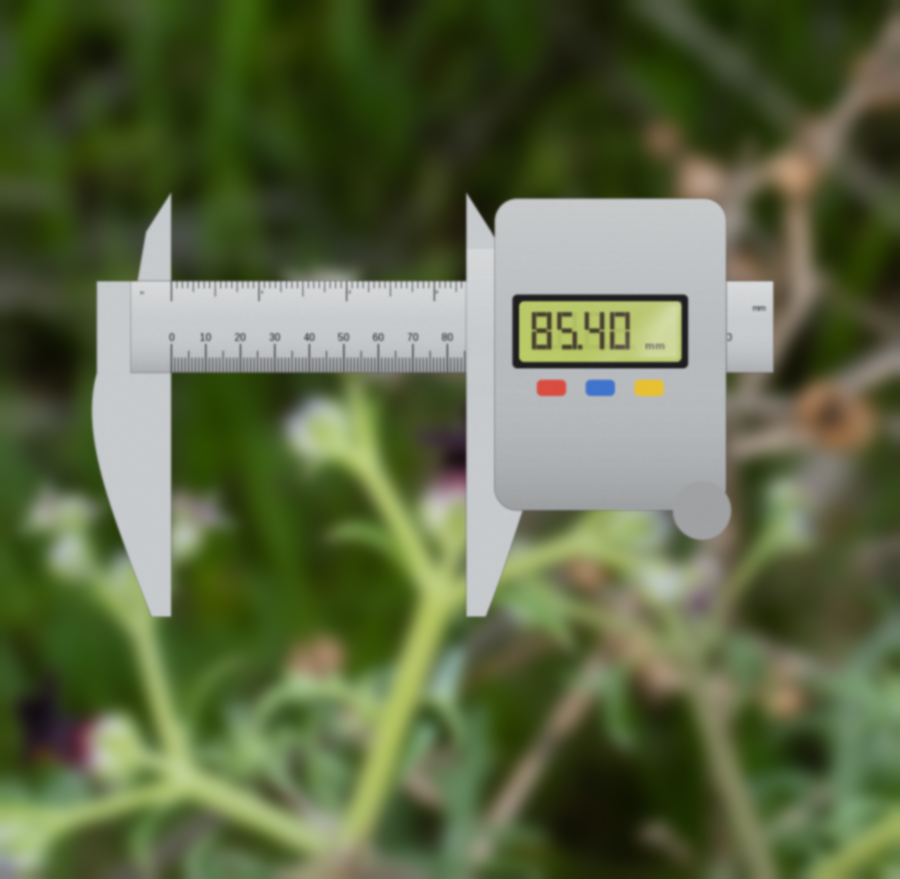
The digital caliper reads 85.40 mm
